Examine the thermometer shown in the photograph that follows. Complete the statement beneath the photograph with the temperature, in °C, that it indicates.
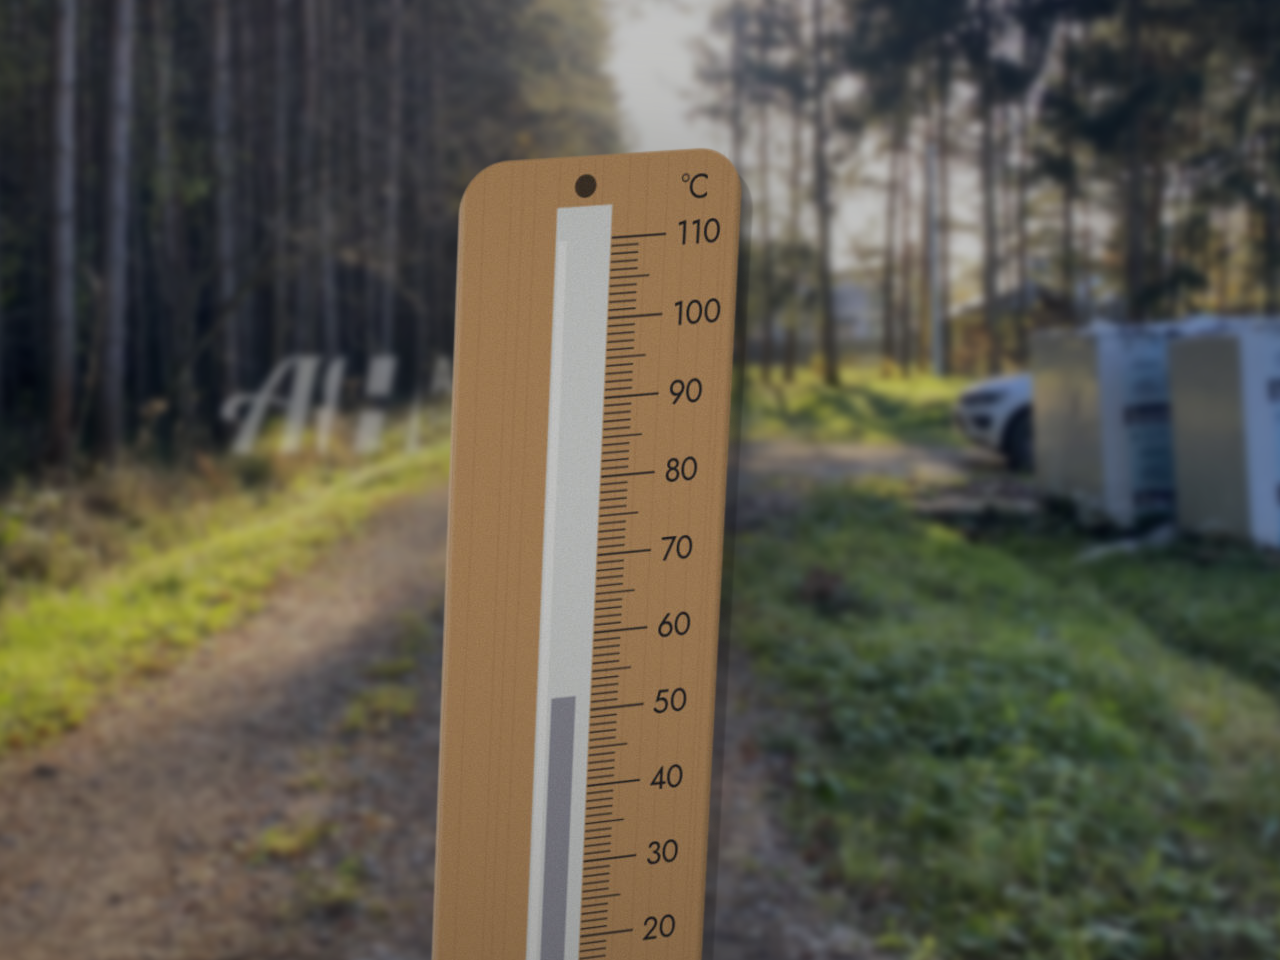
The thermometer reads 52 °C
